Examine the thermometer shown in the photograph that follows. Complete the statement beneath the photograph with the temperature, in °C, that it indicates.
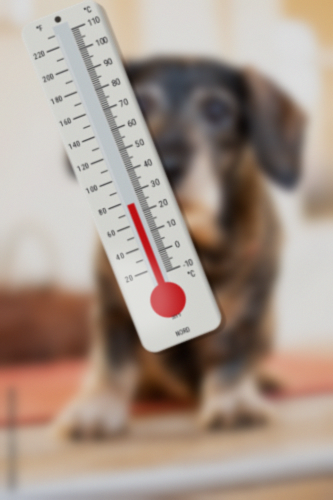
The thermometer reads 25 °C
